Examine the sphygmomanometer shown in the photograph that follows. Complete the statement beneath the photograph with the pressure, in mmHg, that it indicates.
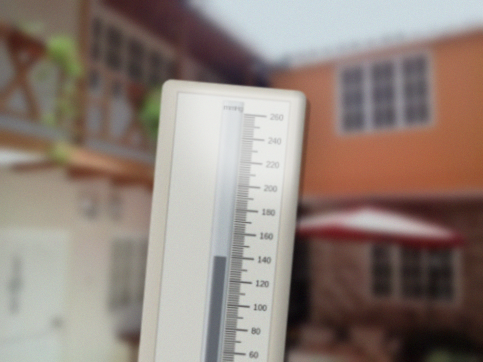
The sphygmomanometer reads 140 mmHg
